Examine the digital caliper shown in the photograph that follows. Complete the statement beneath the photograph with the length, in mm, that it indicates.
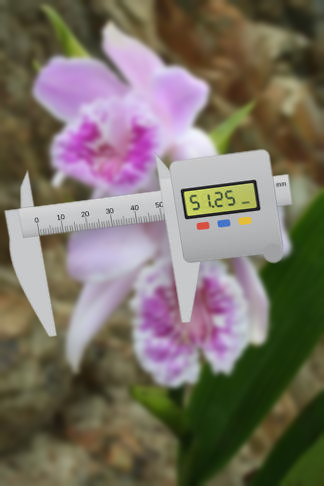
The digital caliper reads 51.25 mm
